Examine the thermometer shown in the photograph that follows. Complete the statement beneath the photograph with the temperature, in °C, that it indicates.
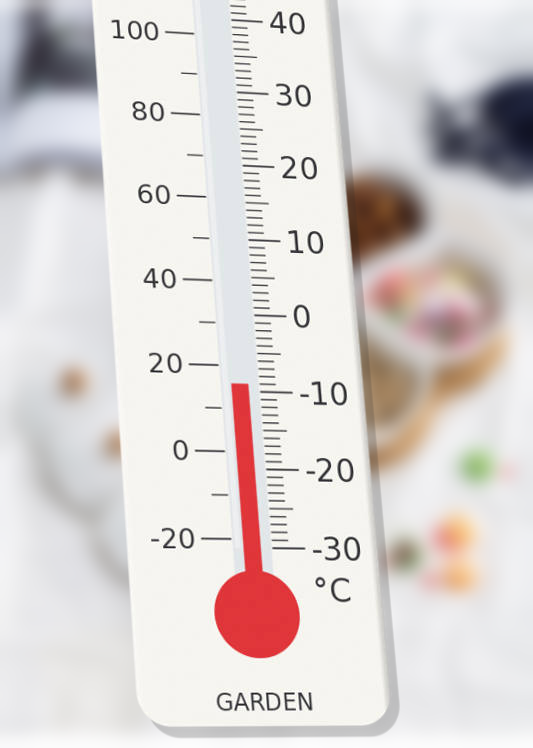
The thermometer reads -9 °C
